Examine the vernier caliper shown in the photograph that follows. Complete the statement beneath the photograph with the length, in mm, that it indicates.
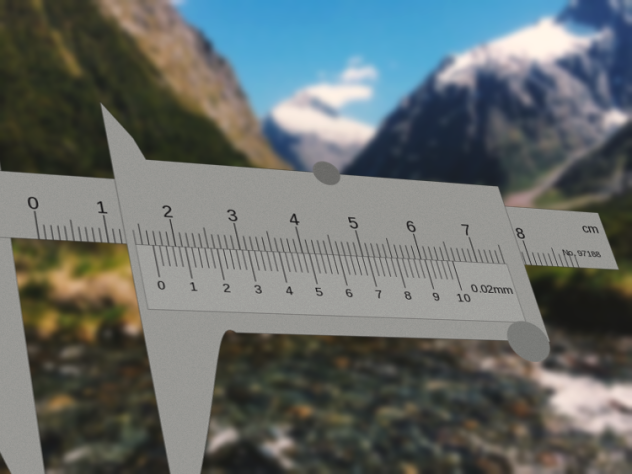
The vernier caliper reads 16.6 mm
